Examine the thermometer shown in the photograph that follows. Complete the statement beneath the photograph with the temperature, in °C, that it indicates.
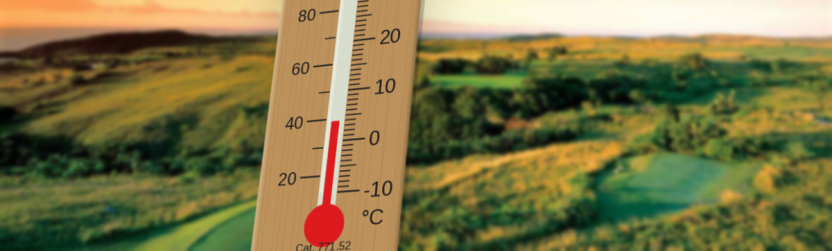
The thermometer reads 4 °C
